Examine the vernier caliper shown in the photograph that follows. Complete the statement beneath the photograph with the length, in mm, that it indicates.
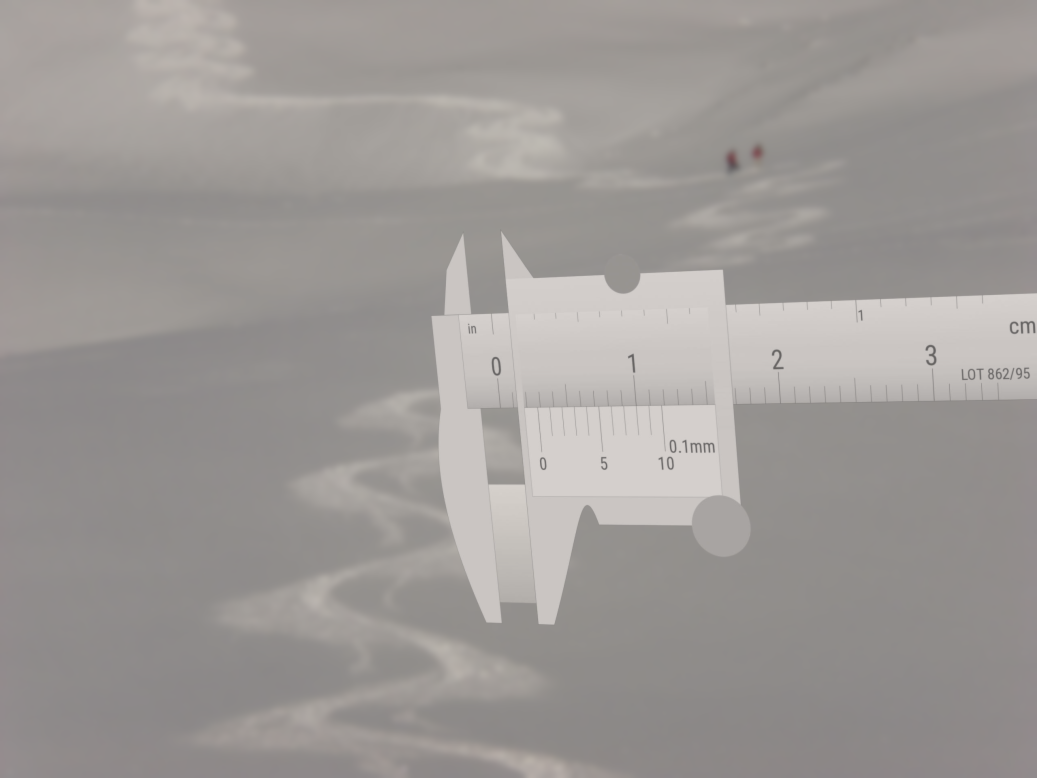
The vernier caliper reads 2.8 mm
